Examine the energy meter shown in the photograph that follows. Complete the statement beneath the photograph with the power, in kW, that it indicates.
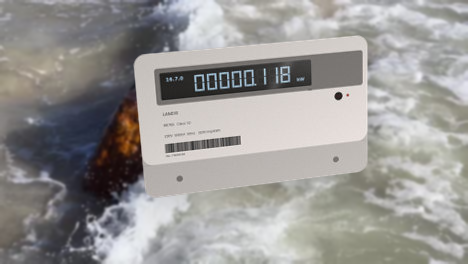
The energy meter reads 0.118 kW
